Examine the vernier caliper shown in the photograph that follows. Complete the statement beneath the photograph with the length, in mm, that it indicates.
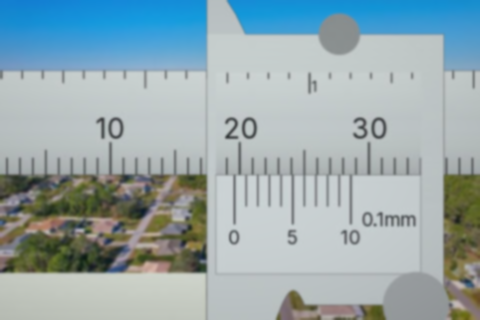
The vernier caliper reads 19.6 mm
